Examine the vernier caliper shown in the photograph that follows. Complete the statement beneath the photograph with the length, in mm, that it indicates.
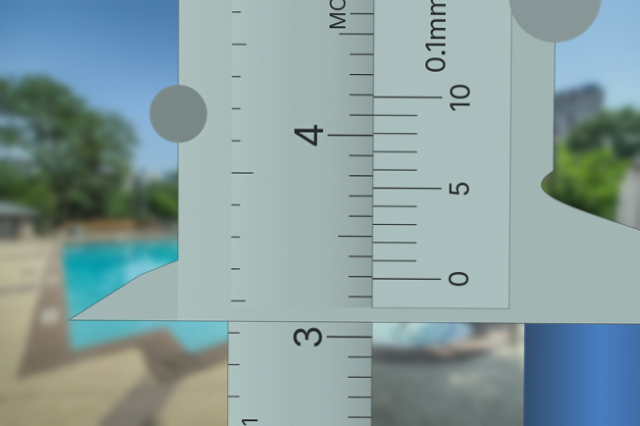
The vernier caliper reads 32.9 mm
